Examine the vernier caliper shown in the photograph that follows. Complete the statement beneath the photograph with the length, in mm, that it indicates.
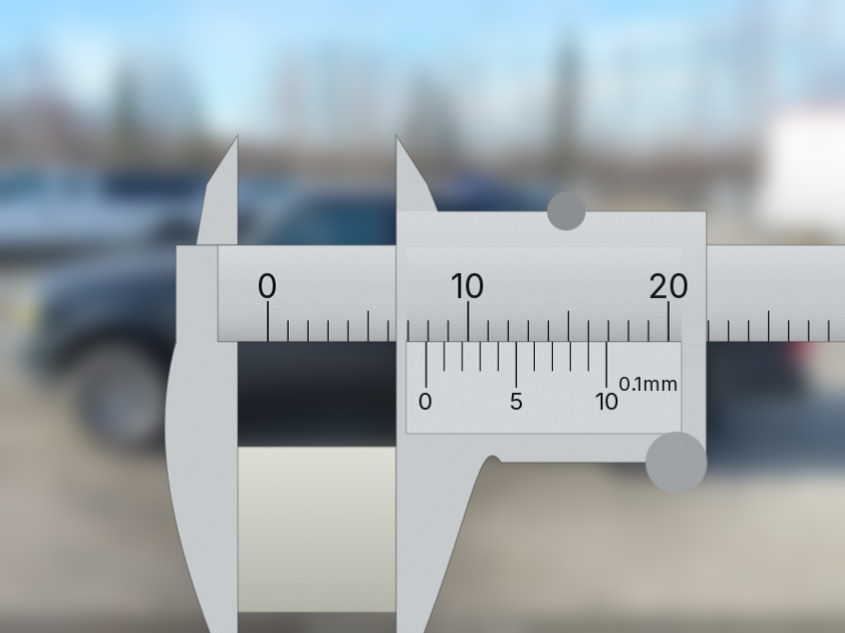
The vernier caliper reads 7.9 mm
